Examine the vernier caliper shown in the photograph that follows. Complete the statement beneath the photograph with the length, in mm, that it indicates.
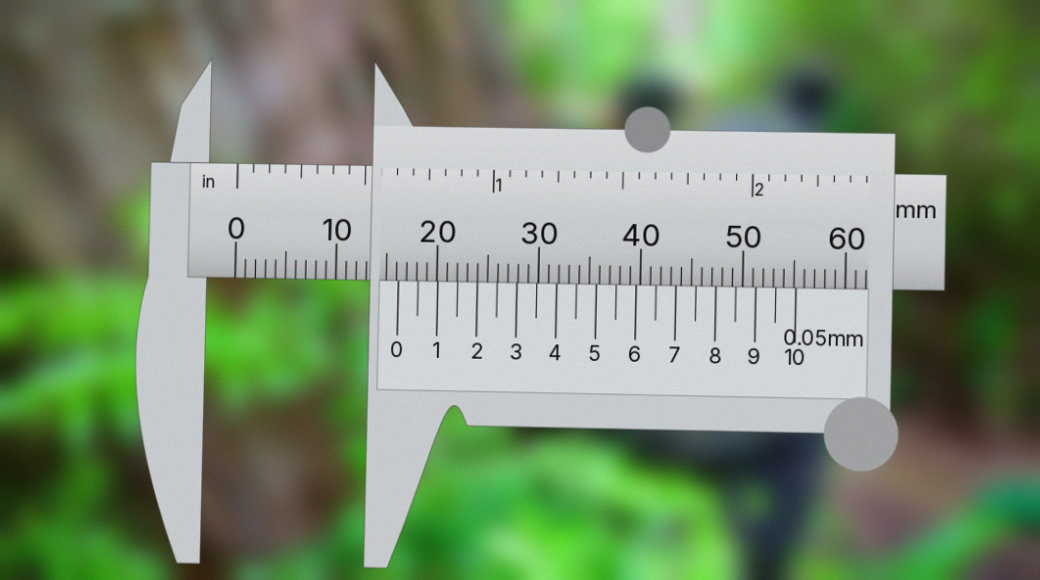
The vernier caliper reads 16.2 mm
